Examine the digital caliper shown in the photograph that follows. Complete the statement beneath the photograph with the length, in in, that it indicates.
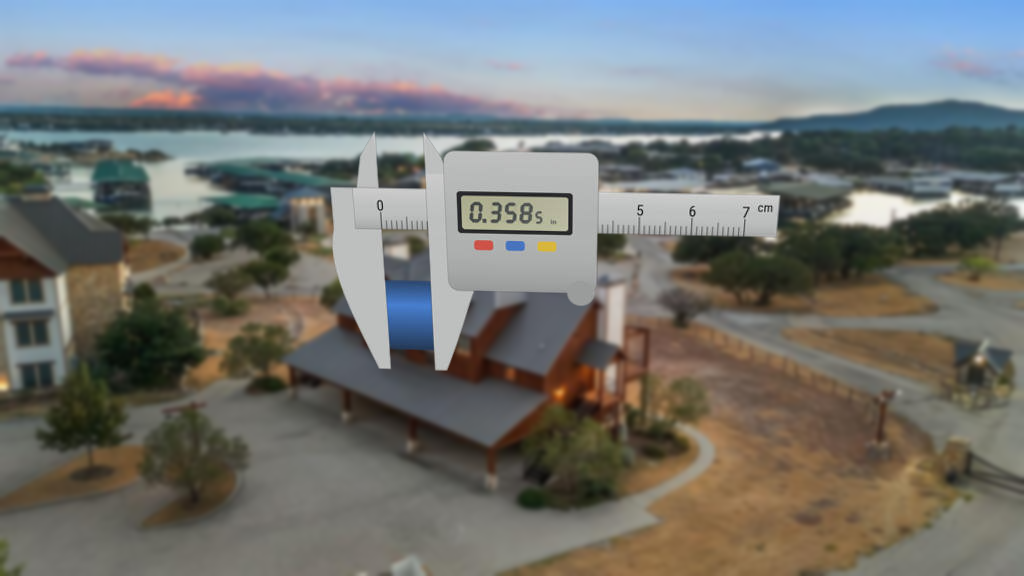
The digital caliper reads 0.3585 in
